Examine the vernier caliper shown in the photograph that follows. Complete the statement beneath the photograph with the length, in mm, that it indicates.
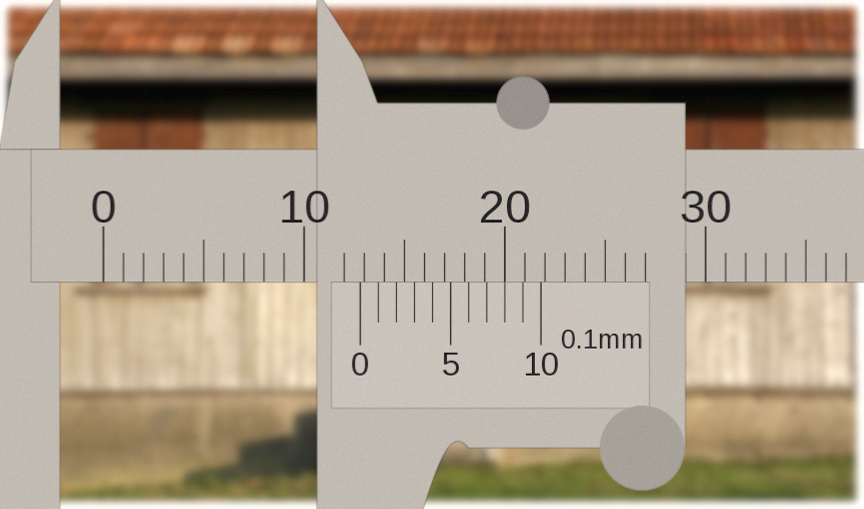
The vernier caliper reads 12.8 mm
